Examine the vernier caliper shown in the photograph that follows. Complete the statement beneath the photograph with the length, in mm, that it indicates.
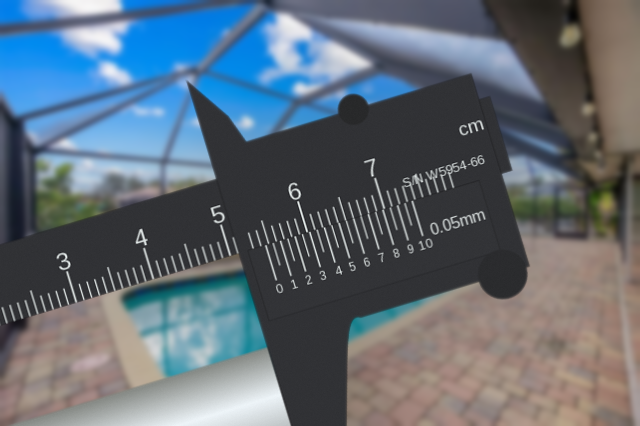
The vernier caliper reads 54.6 mm
